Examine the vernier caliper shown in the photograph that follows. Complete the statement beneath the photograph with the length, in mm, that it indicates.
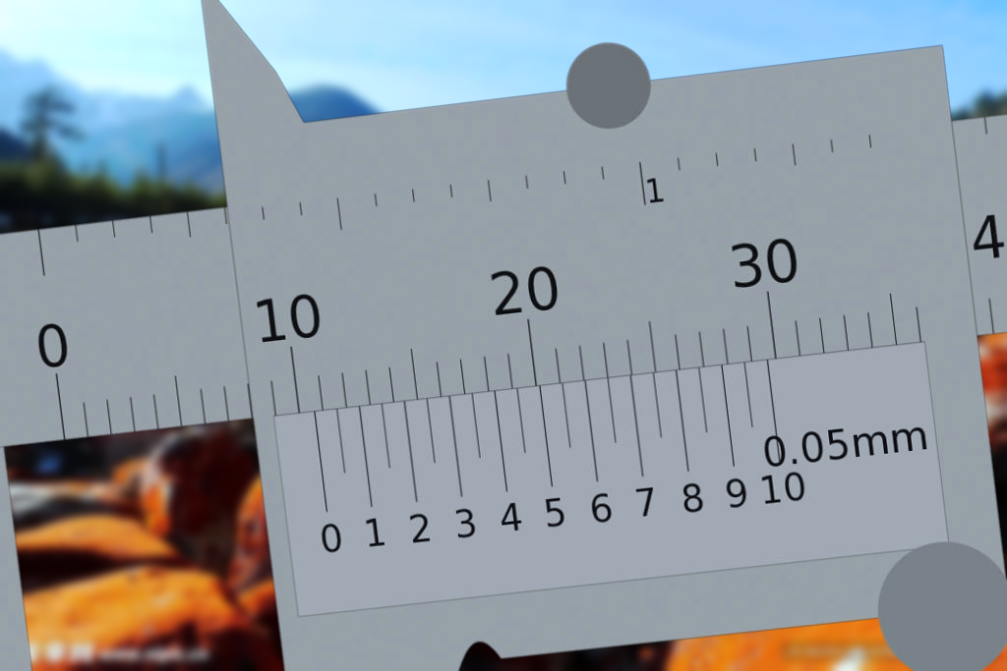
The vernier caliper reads 10.65 mm
